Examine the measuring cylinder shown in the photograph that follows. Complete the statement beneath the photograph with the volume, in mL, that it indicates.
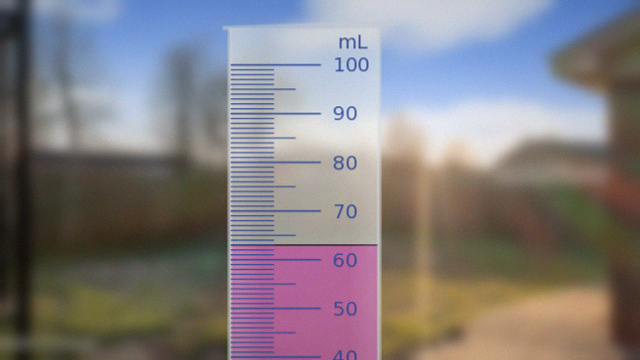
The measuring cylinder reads 63 mL
